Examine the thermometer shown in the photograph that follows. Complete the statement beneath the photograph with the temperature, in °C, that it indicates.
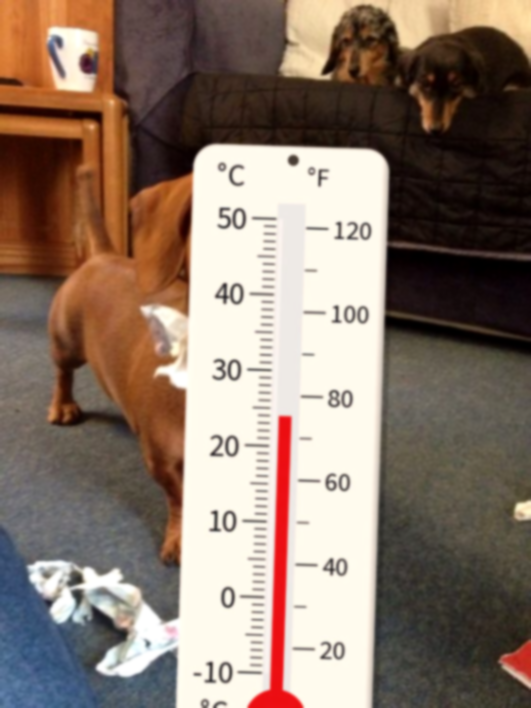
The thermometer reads 24 °C
